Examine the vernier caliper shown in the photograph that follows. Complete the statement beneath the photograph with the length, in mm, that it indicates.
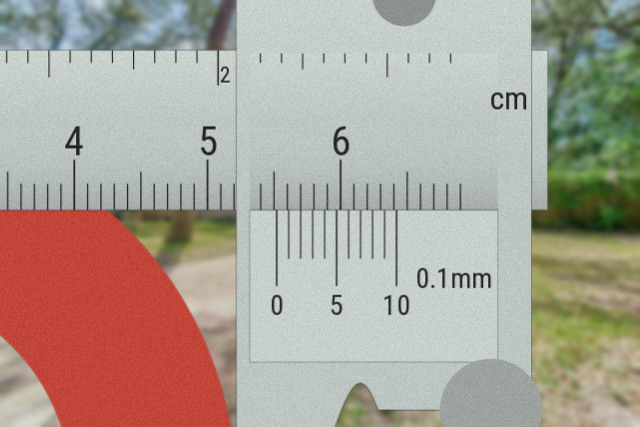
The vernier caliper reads 55.2 mm
